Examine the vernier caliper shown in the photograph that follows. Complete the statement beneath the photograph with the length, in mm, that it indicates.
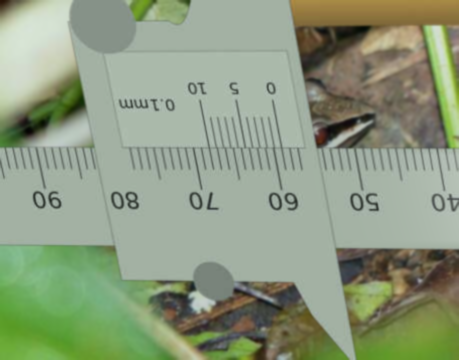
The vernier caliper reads 59.0 mm
